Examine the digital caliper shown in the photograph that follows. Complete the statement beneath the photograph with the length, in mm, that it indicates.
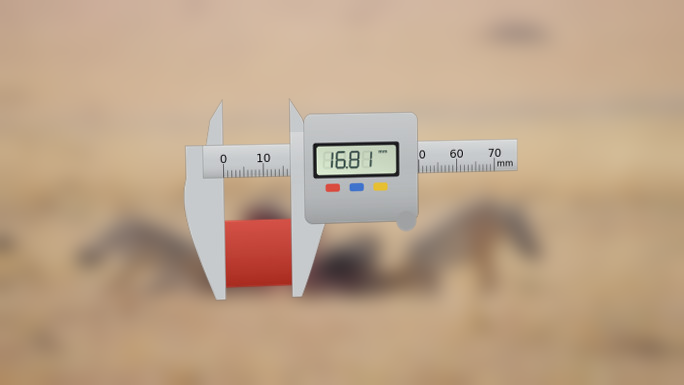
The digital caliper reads 16.81 mm
